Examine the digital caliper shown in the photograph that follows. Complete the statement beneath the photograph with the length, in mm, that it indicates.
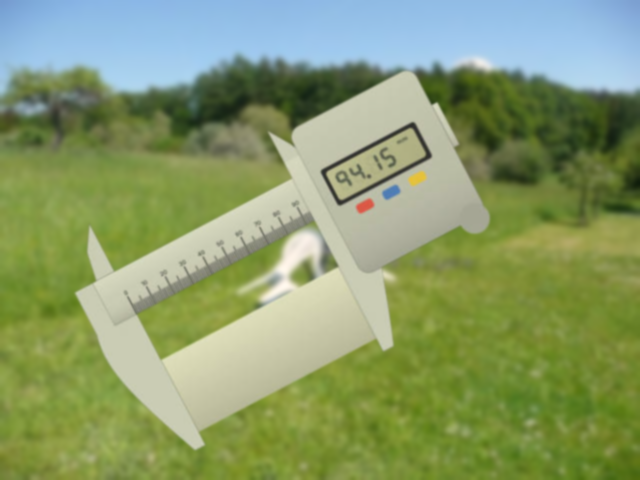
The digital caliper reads 94.15 mm
